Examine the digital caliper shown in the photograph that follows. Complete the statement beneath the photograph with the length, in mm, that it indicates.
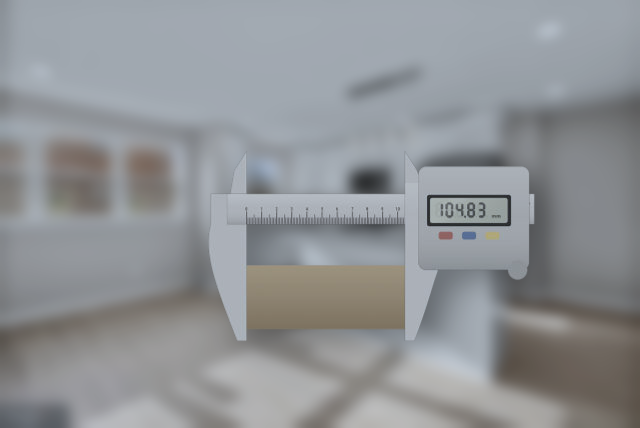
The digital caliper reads 104.83 mm
